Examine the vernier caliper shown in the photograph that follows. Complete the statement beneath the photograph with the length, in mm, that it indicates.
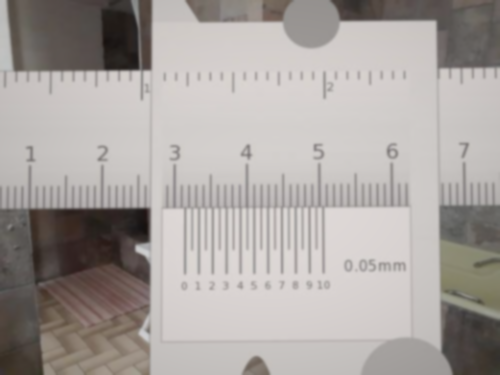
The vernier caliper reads 31.5 mm
